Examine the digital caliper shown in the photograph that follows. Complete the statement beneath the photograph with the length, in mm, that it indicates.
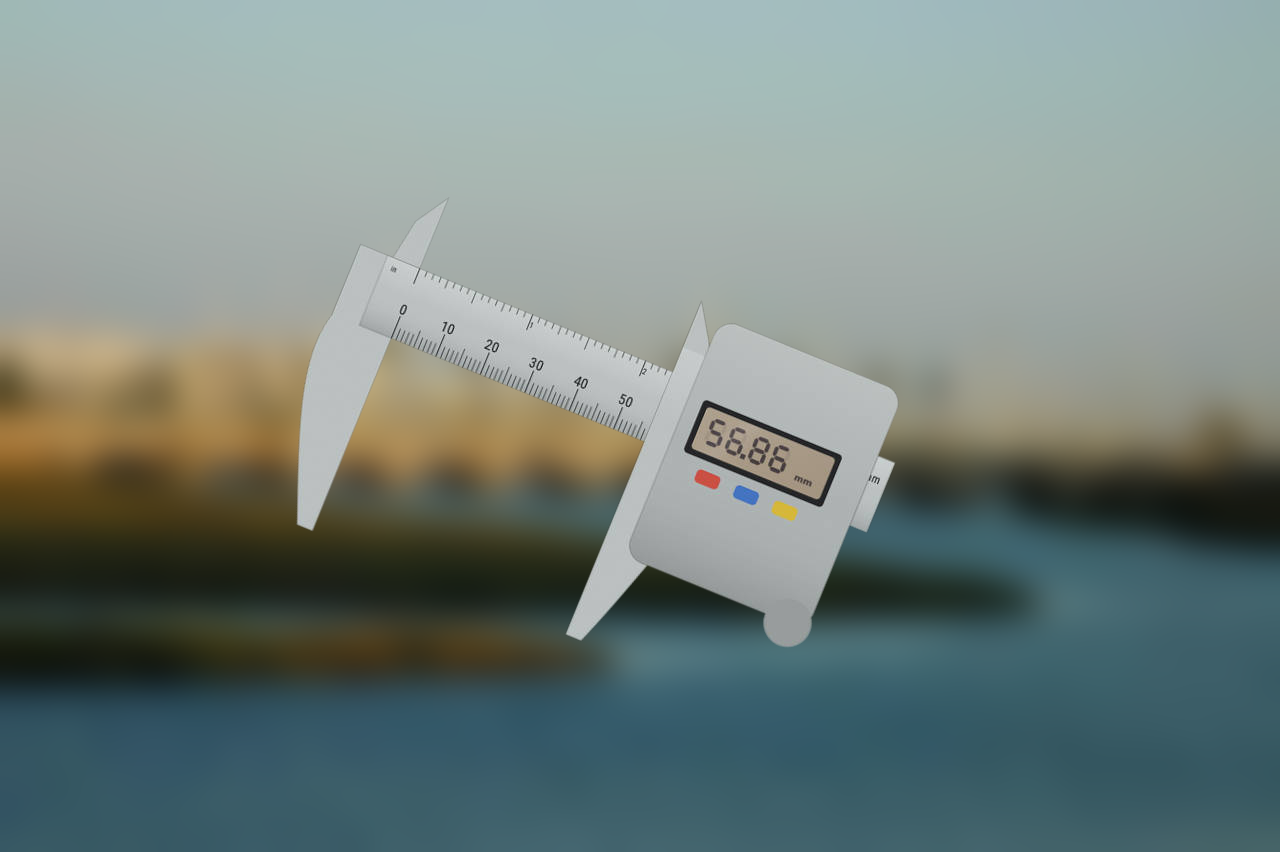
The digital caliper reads 56.86 mm
